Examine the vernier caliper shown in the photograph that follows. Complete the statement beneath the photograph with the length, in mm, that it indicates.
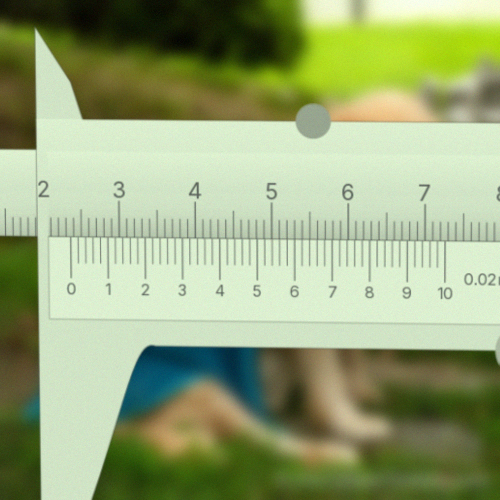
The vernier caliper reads 23.6 mm
